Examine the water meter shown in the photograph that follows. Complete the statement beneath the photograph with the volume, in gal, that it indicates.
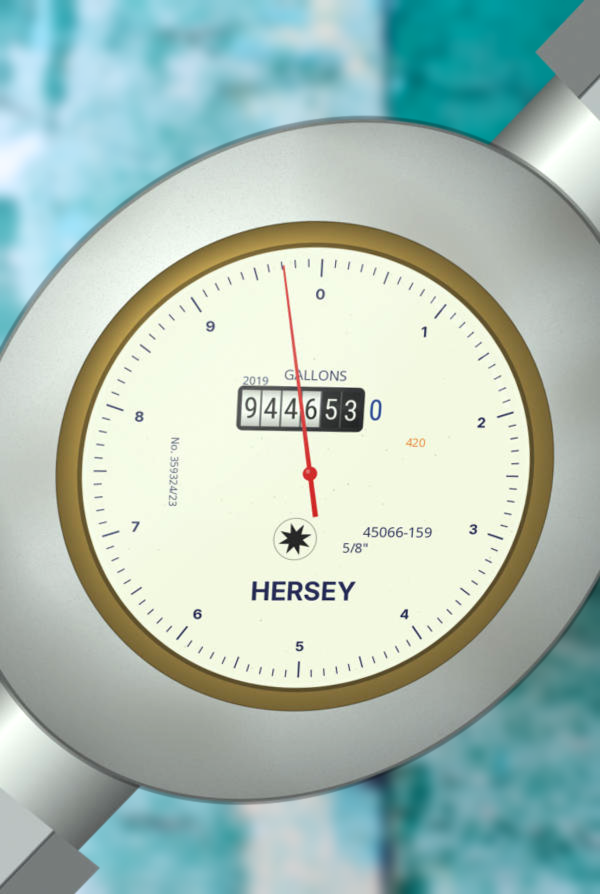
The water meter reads 9446529.7 gal
